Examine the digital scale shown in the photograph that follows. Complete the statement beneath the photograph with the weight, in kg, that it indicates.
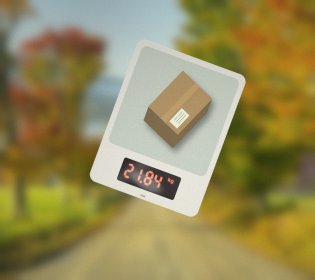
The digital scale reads 21.84 kg
